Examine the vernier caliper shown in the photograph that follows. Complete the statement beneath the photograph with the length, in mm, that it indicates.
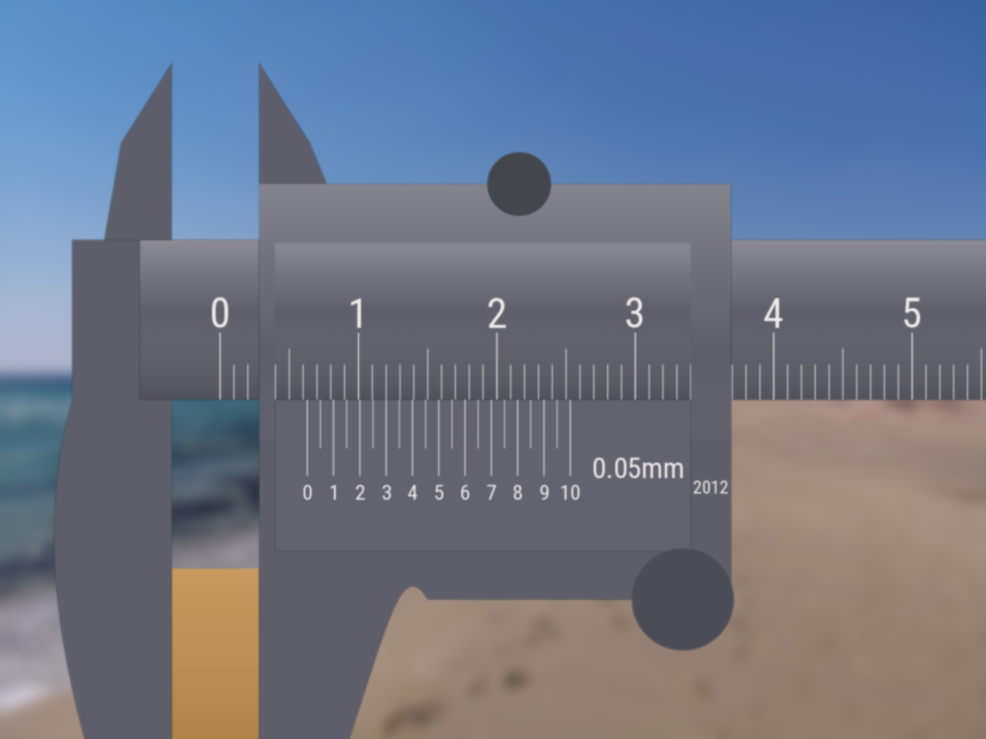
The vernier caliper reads 6.3 mm
